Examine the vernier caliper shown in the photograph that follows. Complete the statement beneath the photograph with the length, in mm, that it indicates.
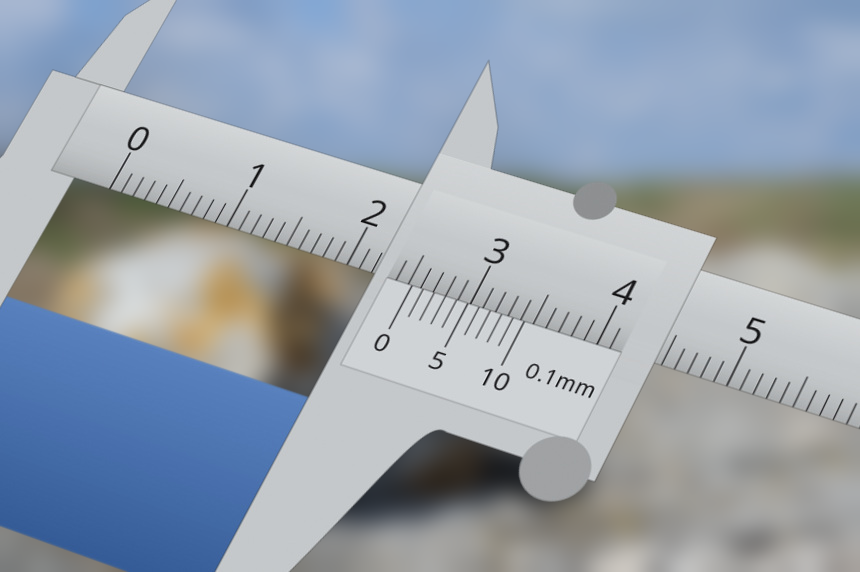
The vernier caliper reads 25.3 mm
